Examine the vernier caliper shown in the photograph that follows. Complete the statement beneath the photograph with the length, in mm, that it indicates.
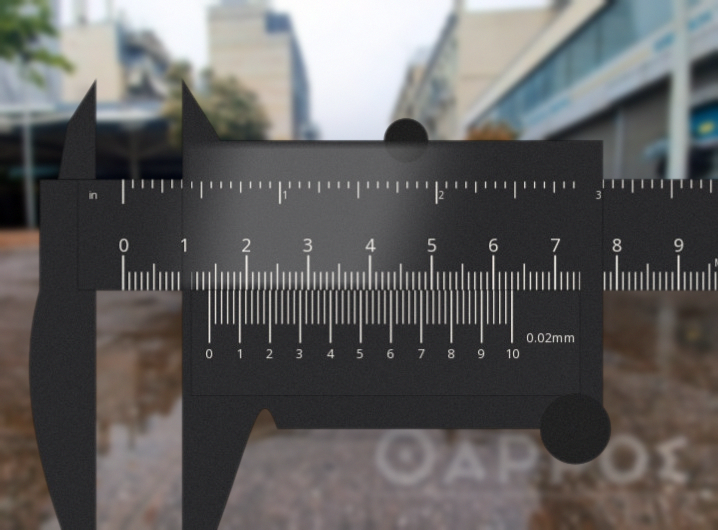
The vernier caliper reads 14.0 mm
